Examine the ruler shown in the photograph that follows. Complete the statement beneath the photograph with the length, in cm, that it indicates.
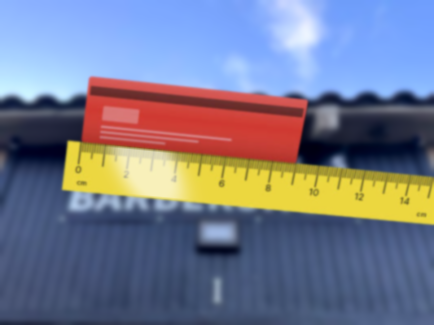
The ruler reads 9 cm
